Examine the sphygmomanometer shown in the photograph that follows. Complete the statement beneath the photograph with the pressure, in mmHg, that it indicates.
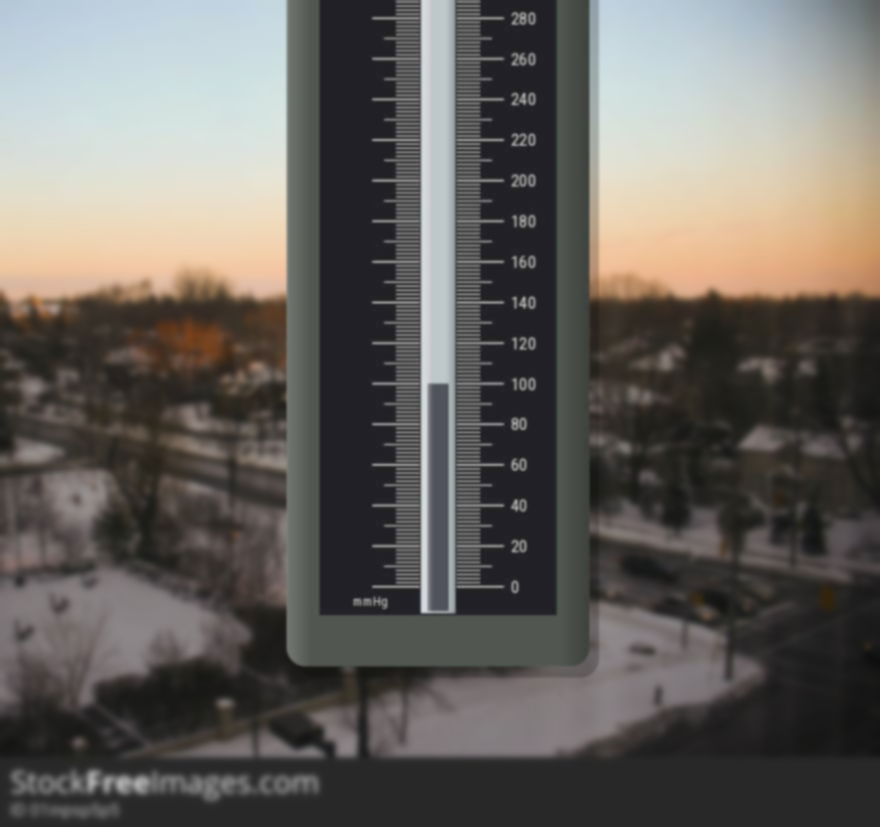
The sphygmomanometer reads 100 mmHg
